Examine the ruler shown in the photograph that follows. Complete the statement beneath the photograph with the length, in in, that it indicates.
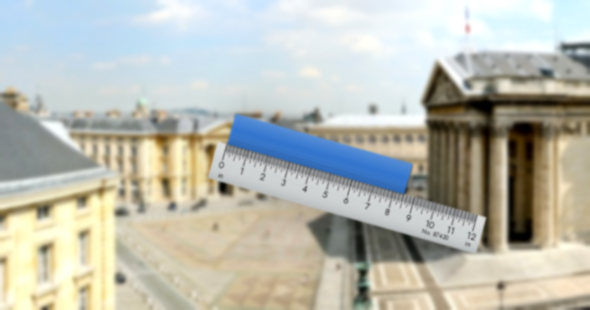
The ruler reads 8.5 in
